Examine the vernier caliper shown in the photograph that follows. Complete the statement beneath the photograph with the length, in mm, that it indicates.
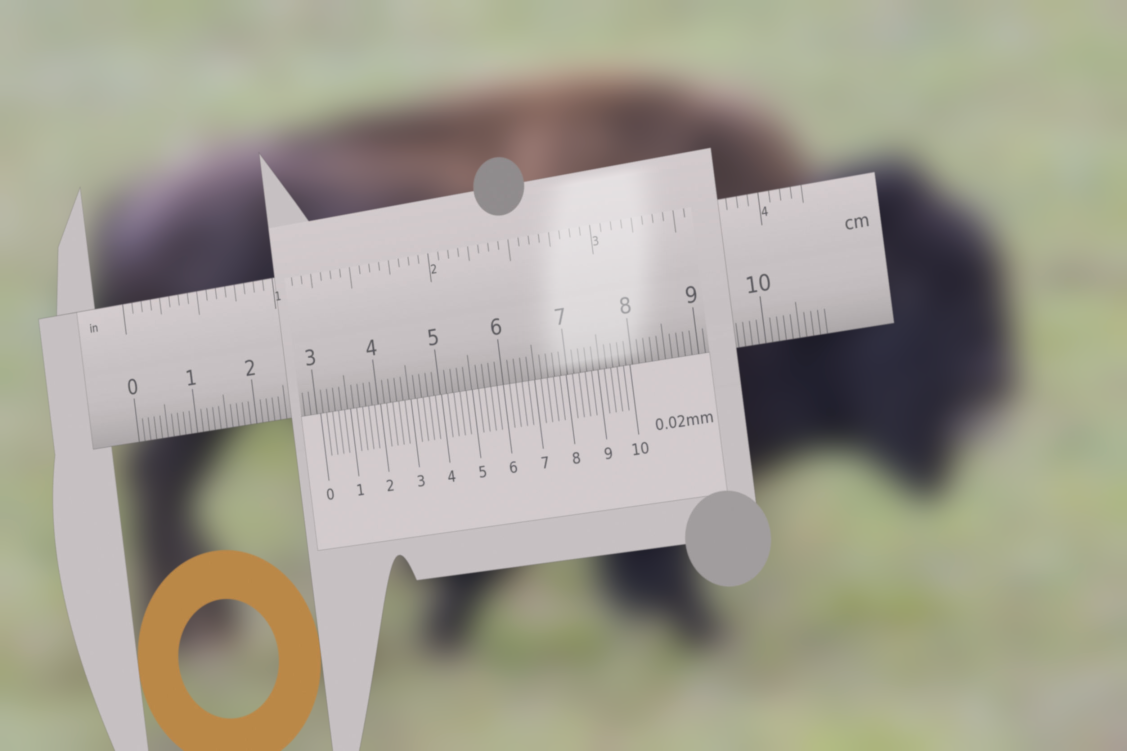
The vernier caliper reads 30.6 mm
